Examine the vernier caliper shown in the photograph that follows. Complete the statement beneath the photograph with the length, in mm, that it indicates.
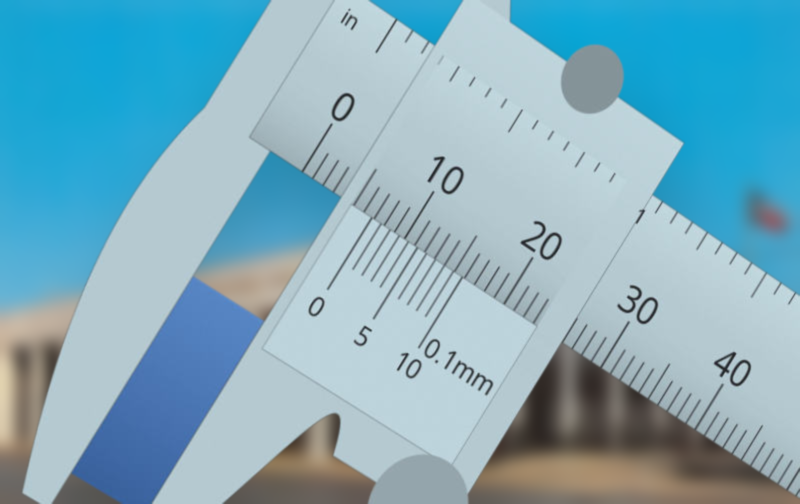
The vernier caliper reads 6.8 mm
